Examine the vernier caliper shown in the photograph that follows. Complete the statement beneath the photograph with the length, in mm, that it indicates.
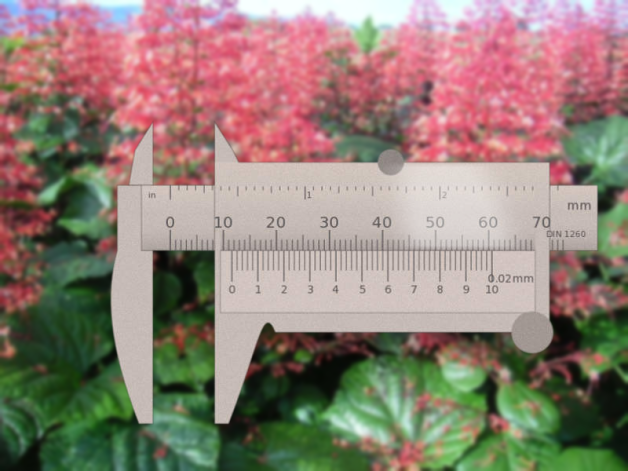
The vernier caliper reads 11.6 mm
